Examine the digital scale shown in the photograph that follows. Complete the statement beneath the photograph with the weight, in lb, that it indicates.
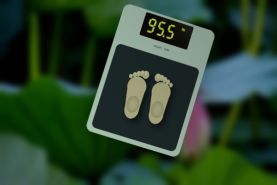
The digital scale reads 95.5 lb
